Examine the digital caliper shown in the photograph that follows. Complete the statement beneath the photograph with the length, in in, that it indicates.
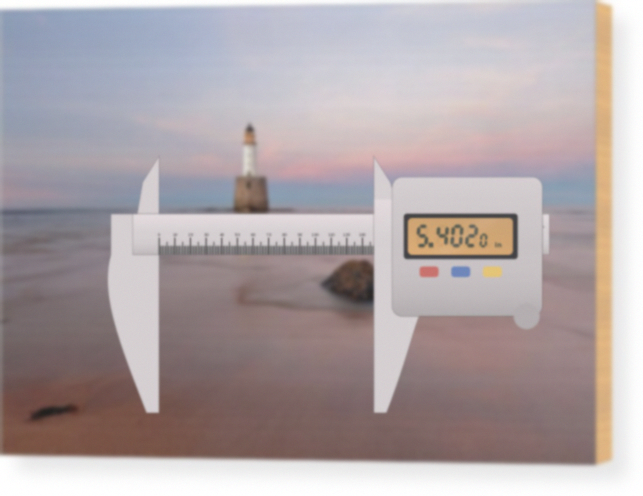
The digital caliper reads 5.4020 in
